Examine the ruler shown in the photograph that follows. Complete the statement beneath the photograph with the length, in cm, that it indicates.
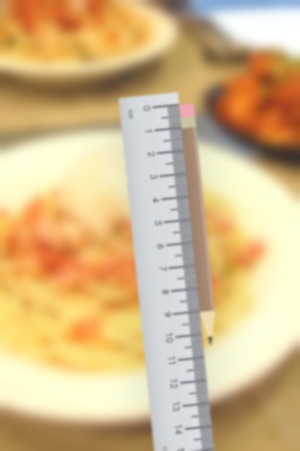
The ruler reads 10.5 cm
